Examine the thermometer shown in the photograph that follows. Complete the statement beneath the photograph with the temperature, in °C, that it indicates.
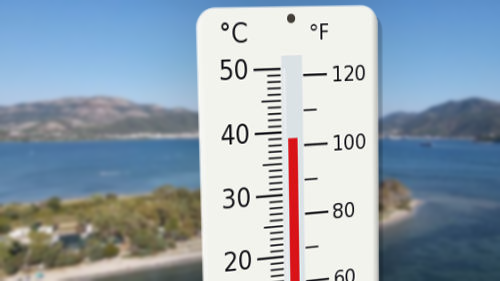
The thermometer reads 39 °C
